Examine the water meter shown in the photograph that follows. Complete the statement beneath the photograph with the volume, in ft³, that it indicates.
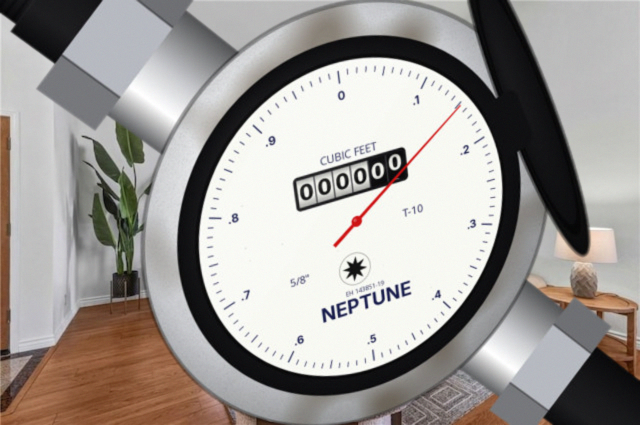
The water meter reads 0.15 ft³
